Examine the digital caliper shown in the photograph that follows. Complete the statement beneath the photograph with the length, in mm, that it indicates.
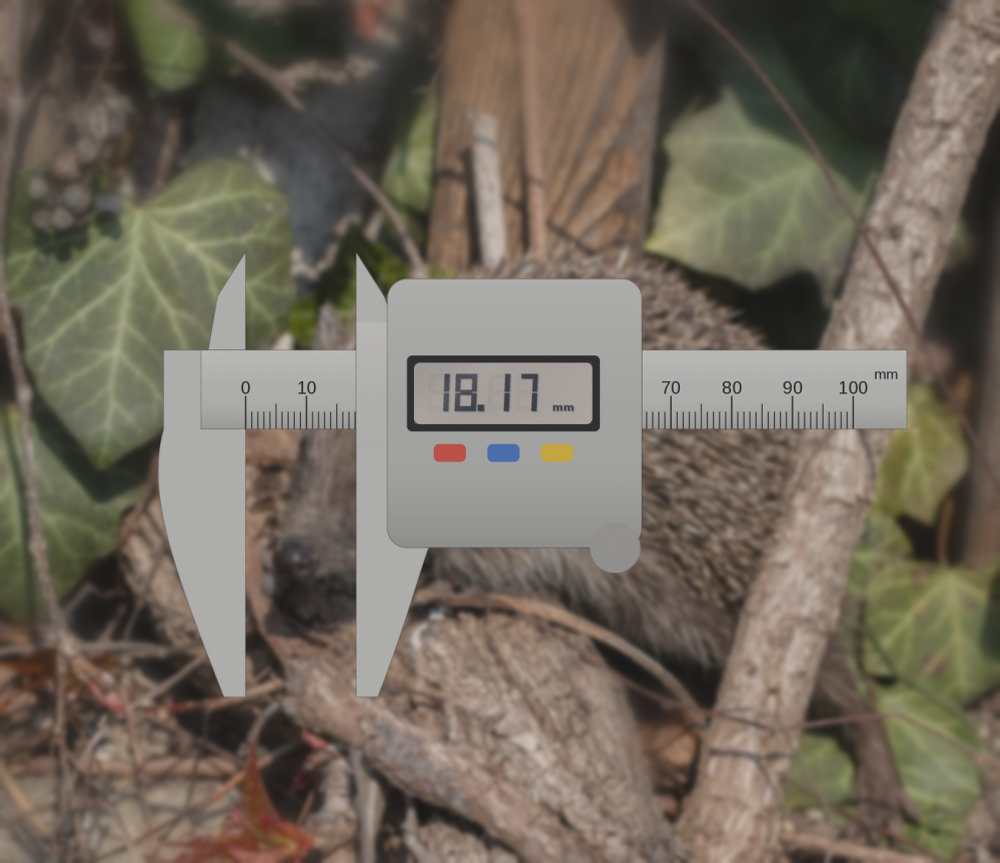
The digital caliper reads 18.17 mm
